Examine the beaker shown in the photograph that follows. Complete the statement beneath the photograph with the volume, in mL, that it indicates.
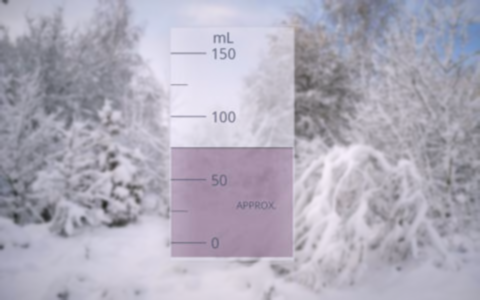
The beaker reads 75 mL
